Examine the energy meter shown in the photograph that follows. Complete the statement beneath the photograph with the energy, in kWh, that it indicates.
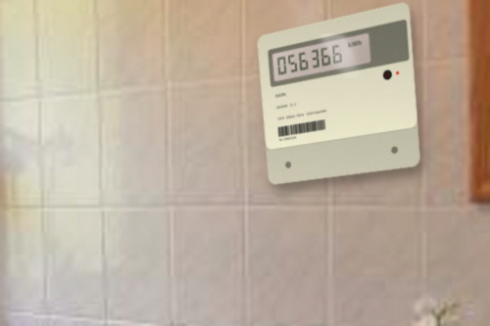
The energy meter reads 56366 kWh
